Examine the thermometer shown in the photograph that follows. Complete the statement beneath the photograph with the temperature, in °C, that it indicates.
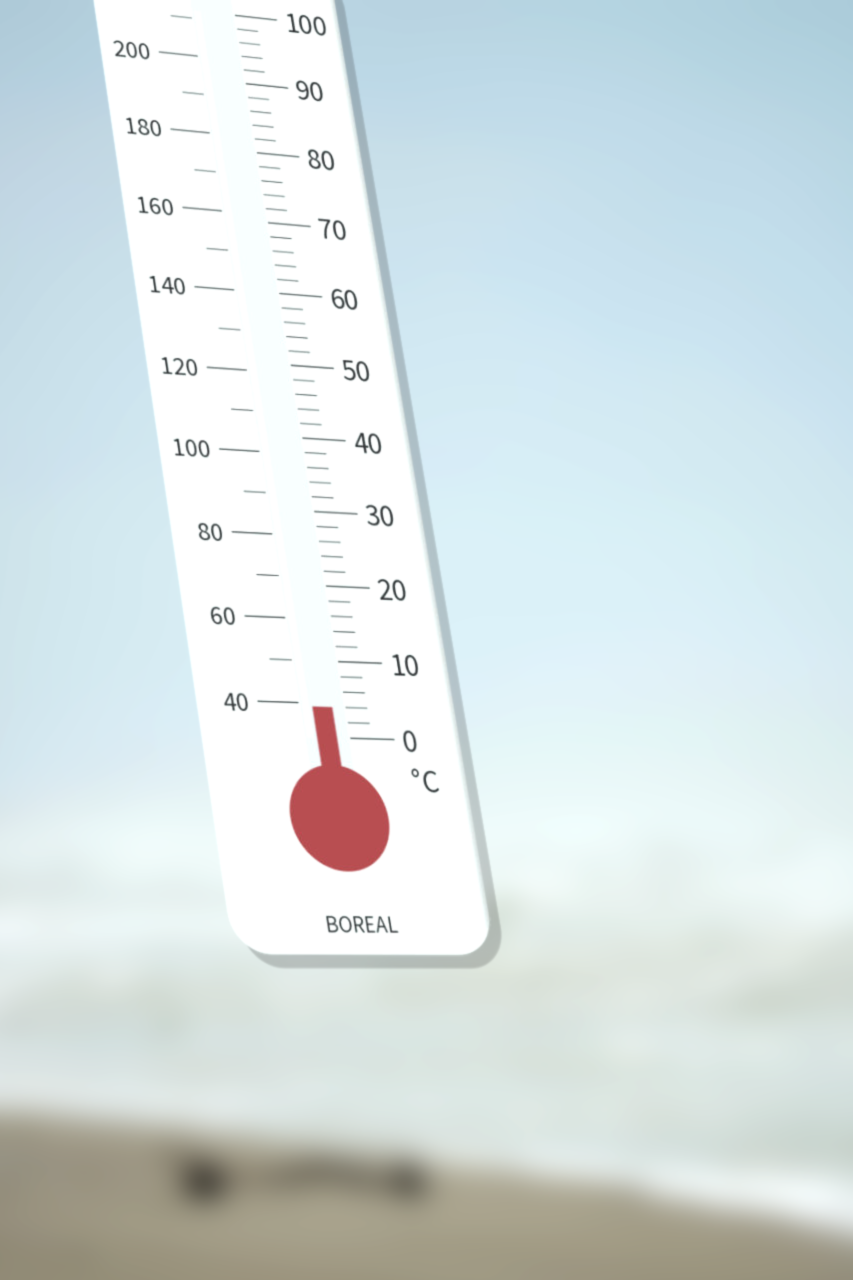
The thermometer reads 4 °C
